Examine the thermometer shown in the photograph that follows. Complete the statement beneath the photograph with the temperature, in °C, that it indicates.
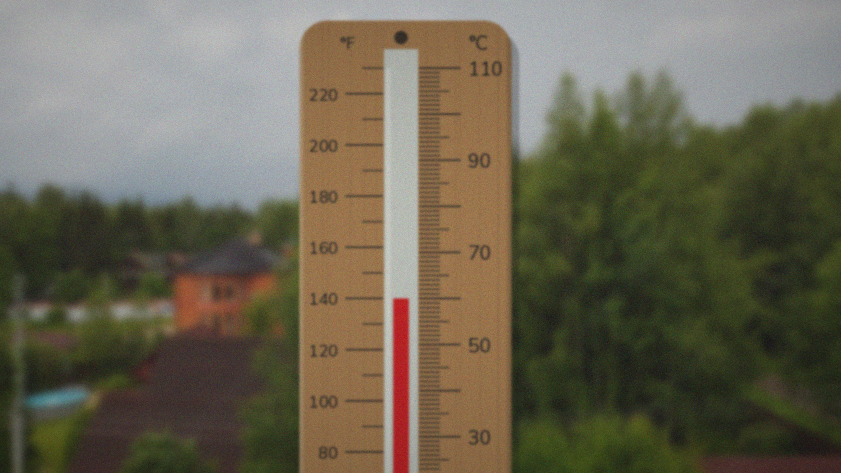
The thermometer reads 60 °C
